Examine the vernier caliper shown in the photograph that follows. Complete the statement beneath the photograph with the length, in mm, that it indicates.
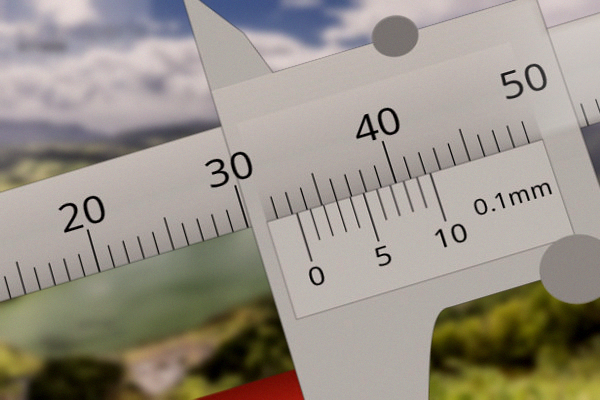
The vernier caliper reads 33.3 mm
